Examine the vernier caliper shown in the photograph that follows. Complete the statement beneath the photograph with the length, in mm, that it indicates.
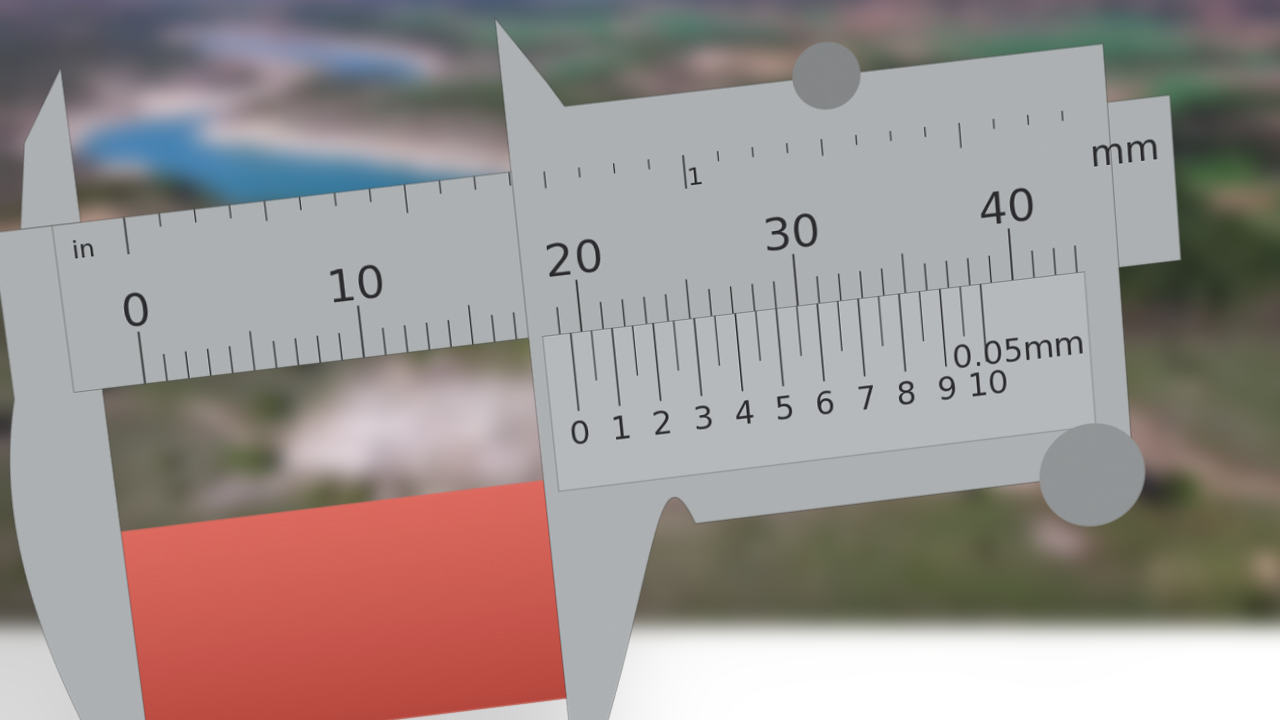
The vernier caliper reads 19.5 mm
